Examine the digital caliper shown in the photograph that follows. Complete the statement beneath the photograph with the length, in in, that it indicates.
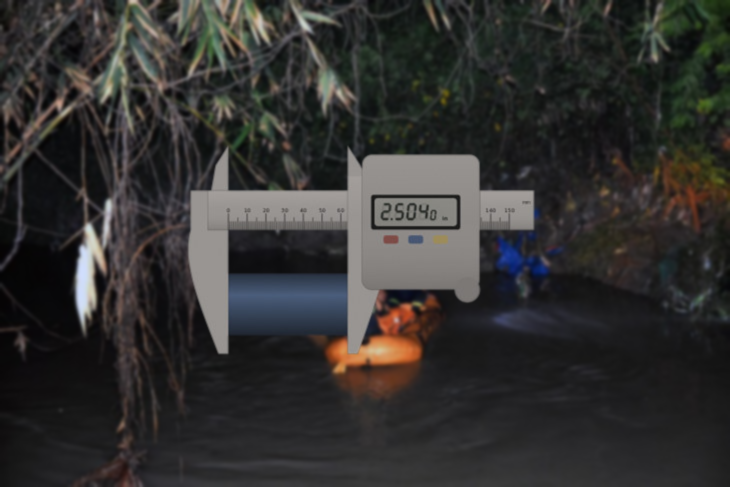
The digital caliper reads 2.5040 in
